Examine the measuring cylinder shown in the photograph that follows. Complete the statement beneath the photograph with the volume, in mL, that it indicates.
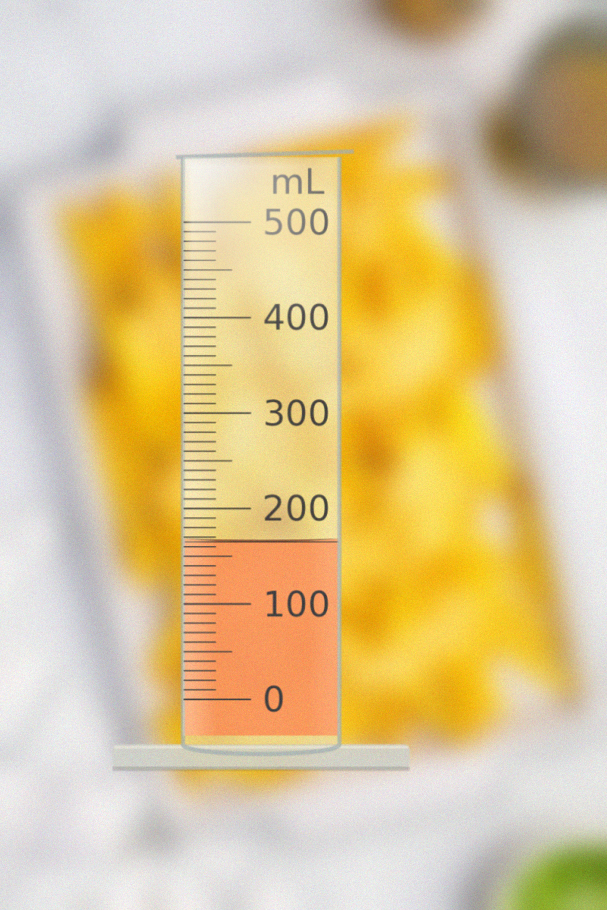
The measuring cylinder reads 165 mL
